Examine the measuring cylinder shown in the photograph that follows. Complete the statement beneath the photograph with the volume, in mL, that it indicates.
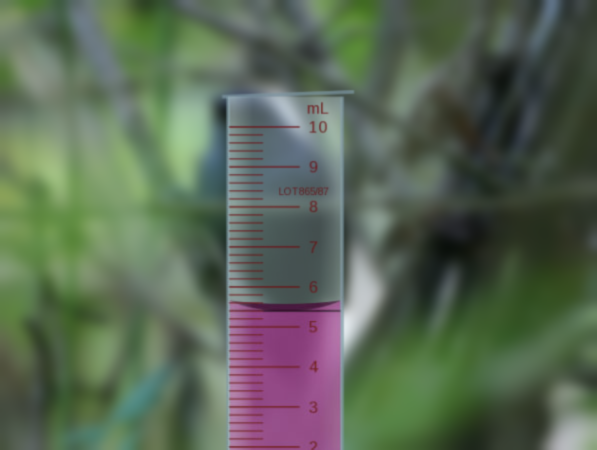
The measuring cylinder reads 5.4 mL
